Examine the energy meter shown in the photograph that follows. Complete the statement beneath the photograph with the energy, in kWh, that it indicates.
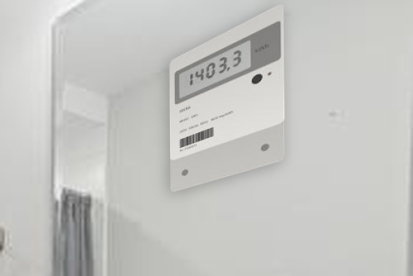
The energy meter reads 1403.3 kWh
